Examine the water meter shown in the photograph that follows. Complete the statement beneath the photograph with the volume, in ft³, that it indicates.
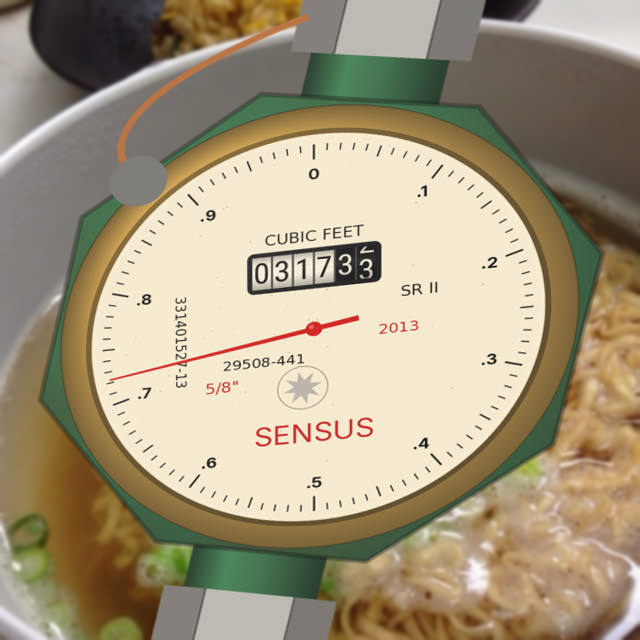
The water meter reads 31732.72 ft³
